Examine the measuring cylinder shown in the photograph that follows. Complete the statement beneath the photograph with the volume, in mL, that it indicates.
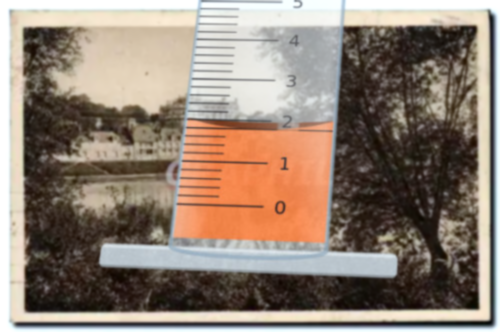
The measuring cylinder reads 1.8 mL
